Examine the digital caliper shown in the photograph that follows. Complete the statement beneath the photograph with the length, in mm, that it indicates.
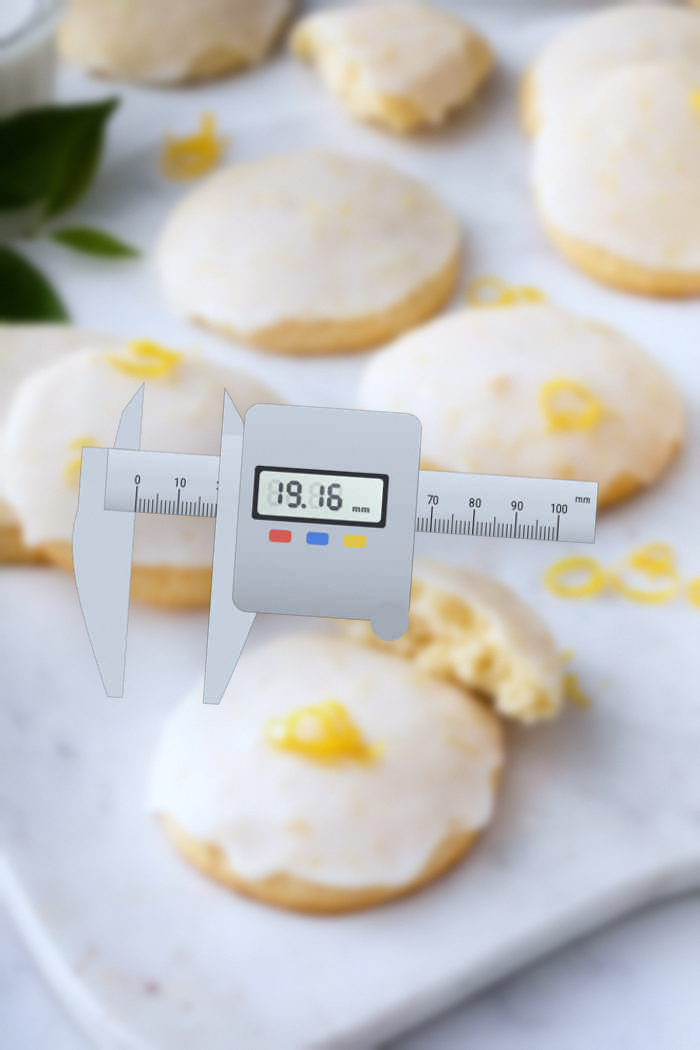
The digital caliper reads 19.16 mm
